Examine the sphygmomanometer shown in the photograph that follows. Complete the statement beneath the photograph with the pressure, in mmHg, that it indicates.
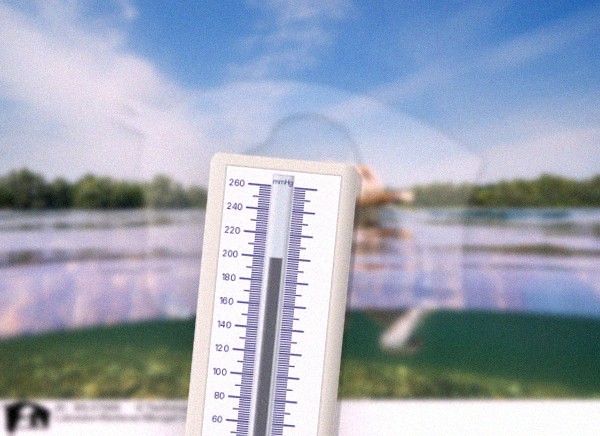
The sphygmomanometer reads 200 mmHg
